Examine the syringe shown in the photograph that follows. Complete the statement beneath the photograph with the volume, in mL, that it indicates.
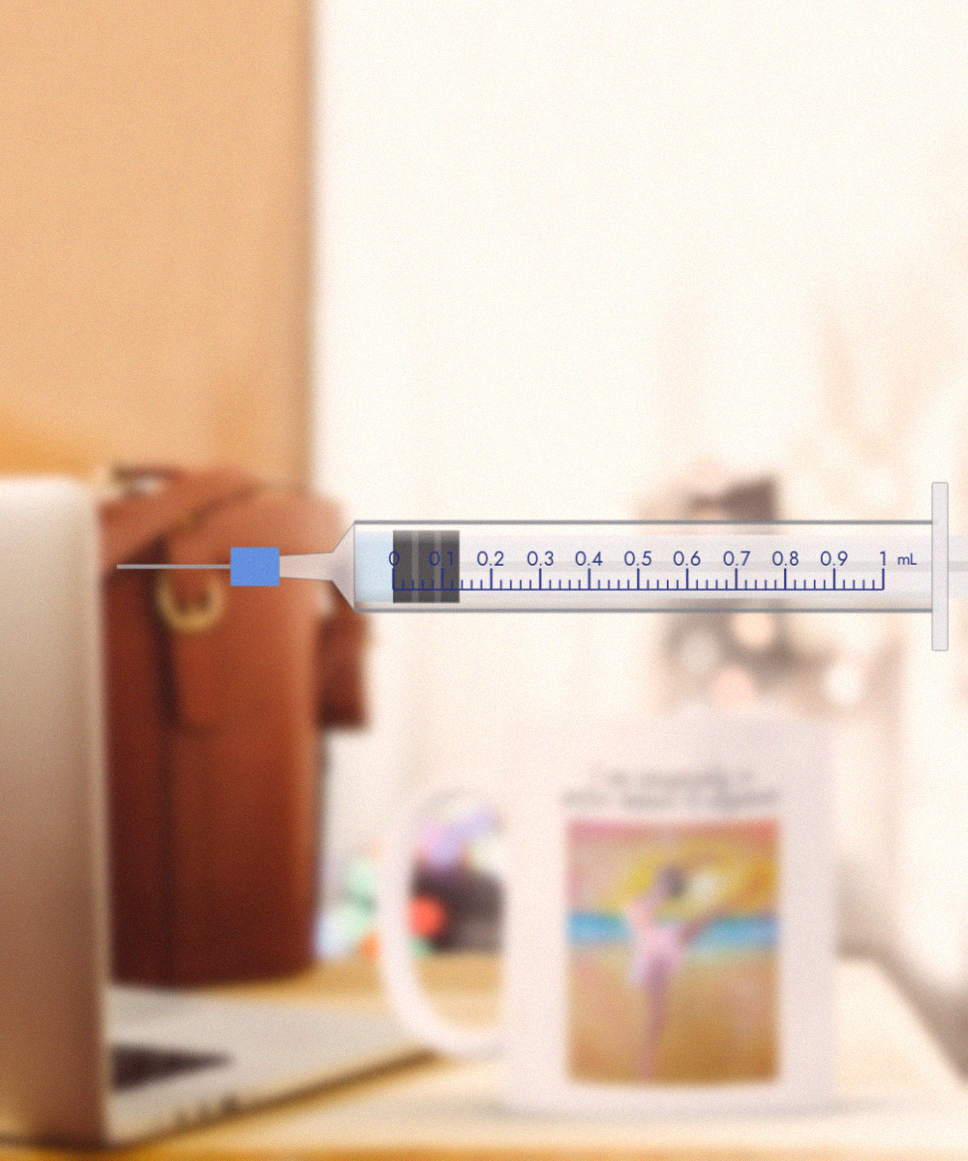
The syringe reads 0 mL
